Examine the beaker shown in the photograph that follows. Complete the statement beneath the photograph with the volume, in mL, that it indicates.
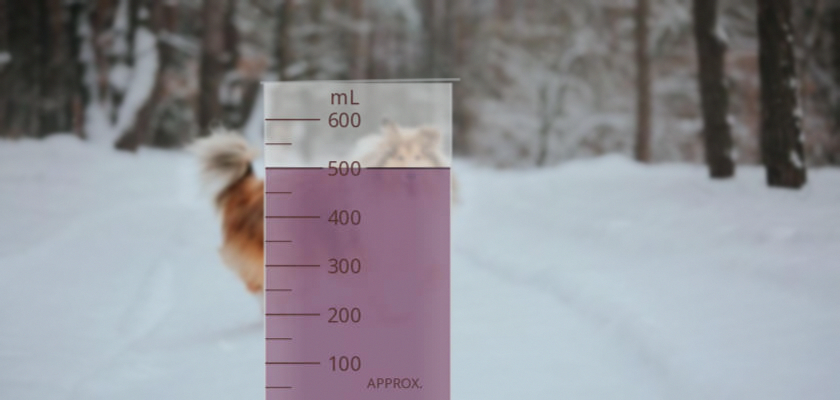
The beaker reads 500 mL
